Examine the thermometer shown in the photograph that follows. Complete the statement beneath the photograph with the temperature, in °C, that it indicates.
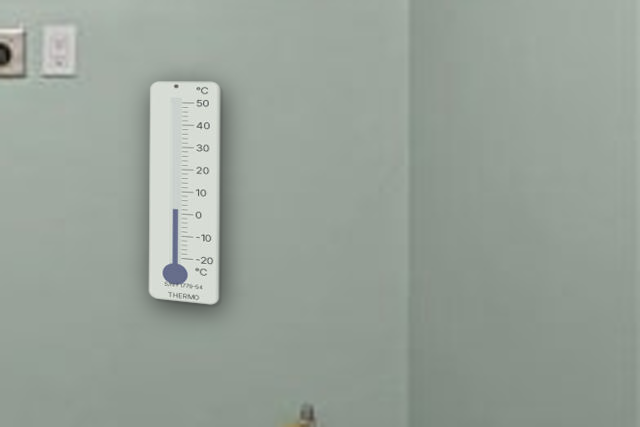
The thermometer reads 2 °C
